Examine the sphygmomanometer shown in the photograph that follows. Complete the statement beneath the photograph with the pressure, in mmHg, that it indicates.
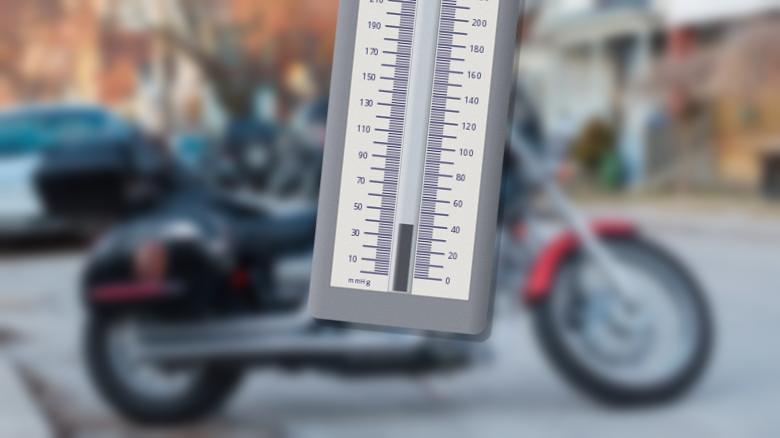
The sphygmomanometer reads 40 mmHg
